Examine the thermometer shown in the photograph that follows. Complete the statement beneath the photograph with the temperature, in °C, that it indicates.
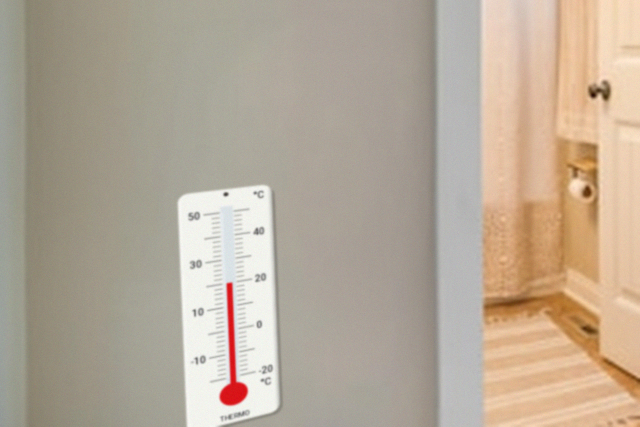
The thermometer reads 20 °C
